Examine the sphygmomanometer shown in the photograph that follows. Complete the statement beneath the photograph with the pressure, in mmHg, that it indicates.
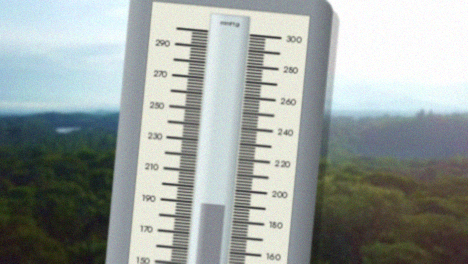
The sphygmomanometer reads 190 mmHg
